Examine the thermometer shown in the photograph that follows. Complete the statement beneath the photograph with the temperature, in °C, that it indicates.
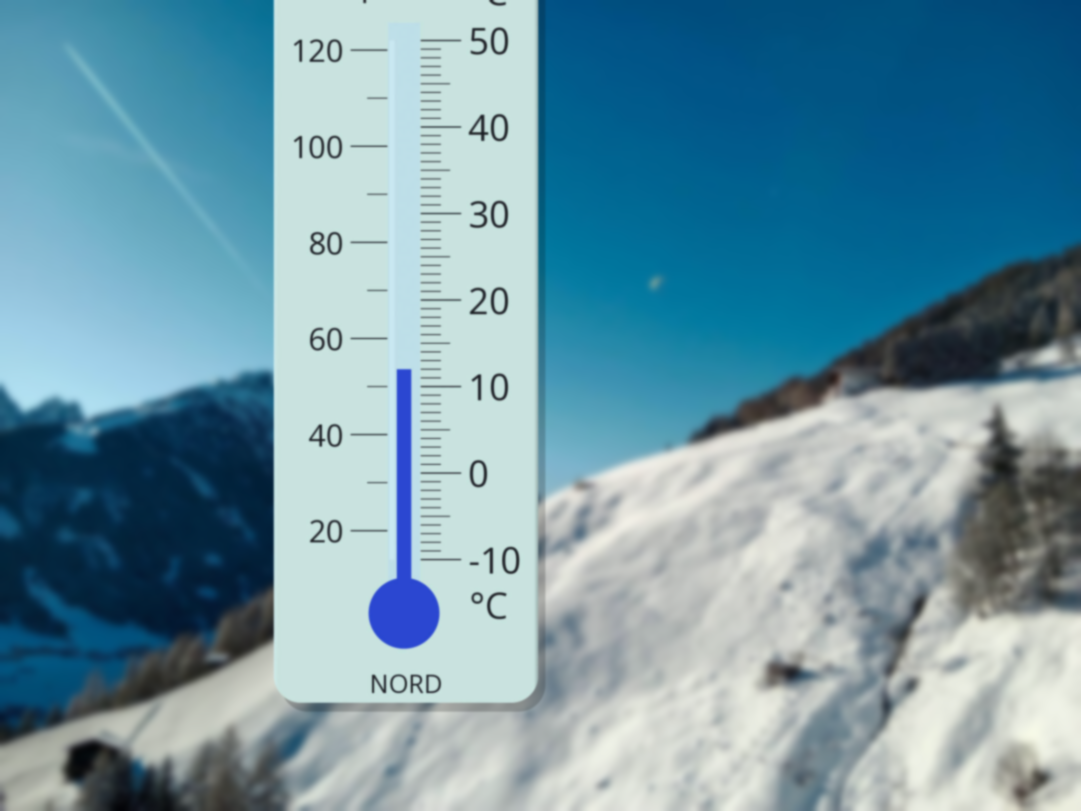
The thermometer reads 12 °C
